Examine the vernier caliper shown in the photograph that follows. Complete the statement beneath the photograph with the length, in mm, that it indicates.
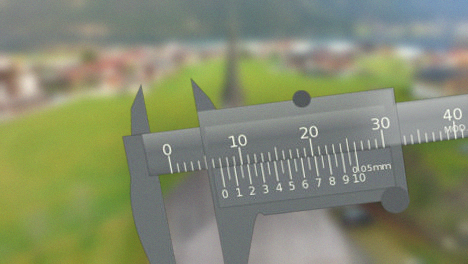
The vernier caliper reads 7.0 mm
